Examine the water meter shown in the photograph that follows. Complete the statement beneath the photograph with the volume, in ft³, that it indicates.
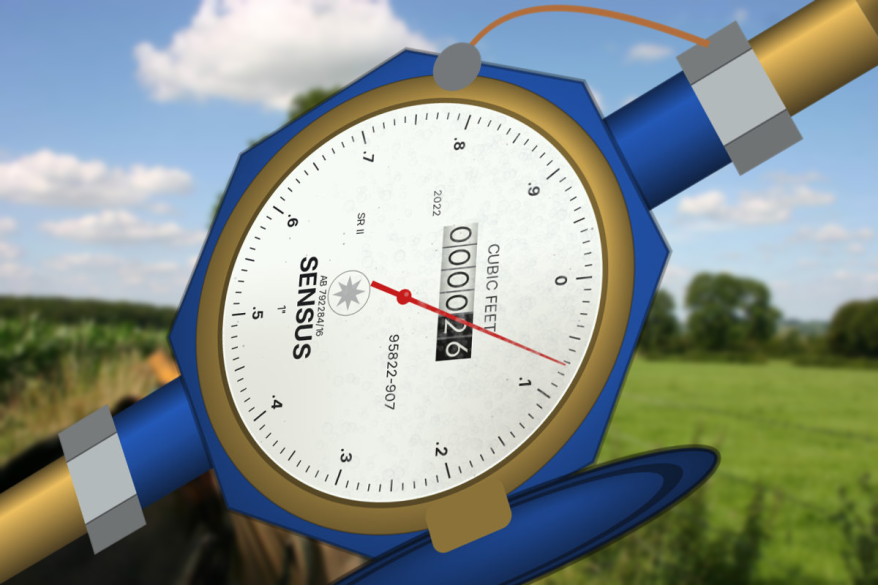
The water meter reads 26.07 ft³
